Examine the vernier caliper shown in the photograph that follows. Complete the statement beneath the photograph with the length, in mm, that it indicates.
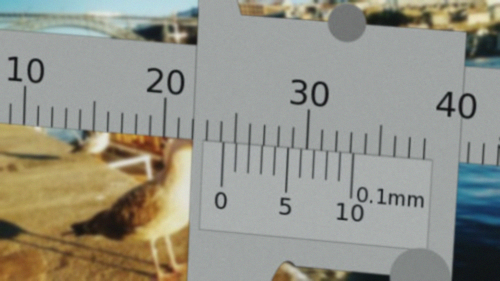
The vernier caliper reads 24.2 mm
